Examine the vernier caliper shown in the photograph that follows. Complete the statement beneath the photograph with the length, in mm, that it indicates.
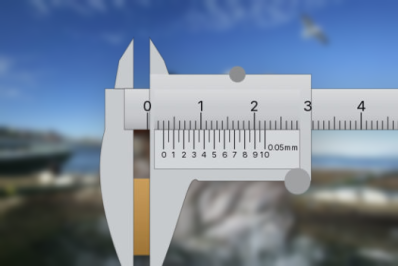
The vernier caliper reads 3.0 mm
